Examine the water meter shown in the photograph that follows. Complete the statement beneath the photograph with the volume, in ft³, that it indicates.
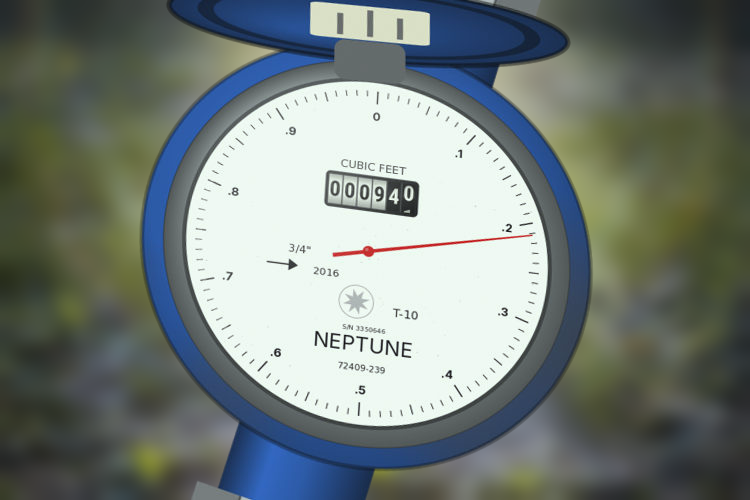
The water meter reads 940.21 ft³
